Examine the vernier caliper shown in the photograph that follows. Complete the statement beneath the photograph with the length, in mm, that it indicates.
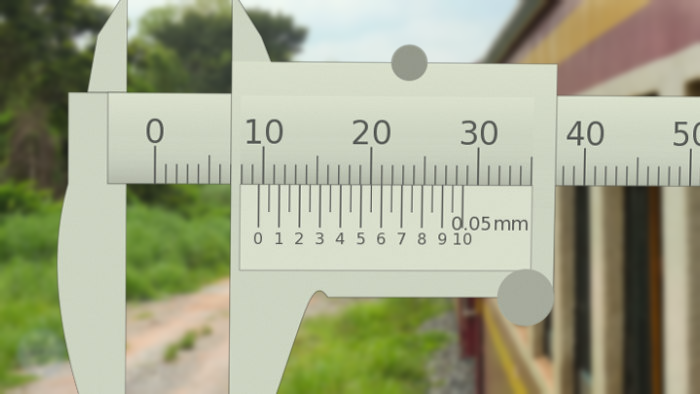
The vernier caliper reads 9.6 mm
